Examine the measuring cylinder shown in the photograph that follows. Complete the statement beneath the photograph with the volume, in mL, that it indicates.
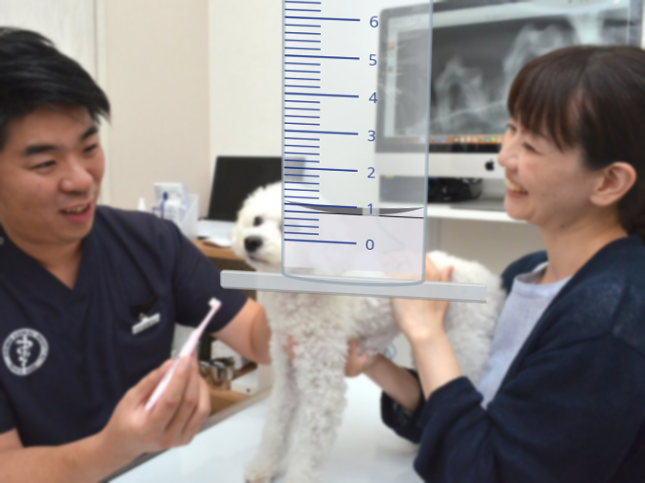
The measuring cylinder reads 0.8 mL
